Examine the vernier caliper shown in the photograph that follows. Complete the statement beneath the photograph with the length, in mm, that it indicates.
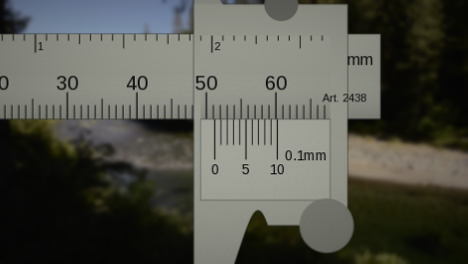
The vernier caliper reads 51.2 mm
